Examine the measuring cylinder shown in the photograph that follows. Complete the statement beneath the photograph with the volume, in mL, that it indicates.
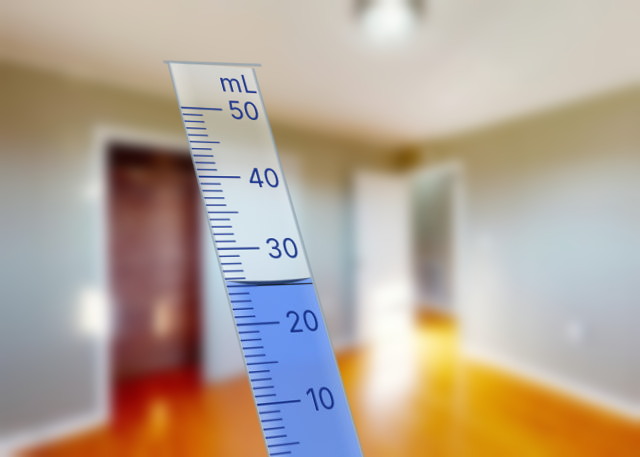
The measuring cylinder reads 25 mL
